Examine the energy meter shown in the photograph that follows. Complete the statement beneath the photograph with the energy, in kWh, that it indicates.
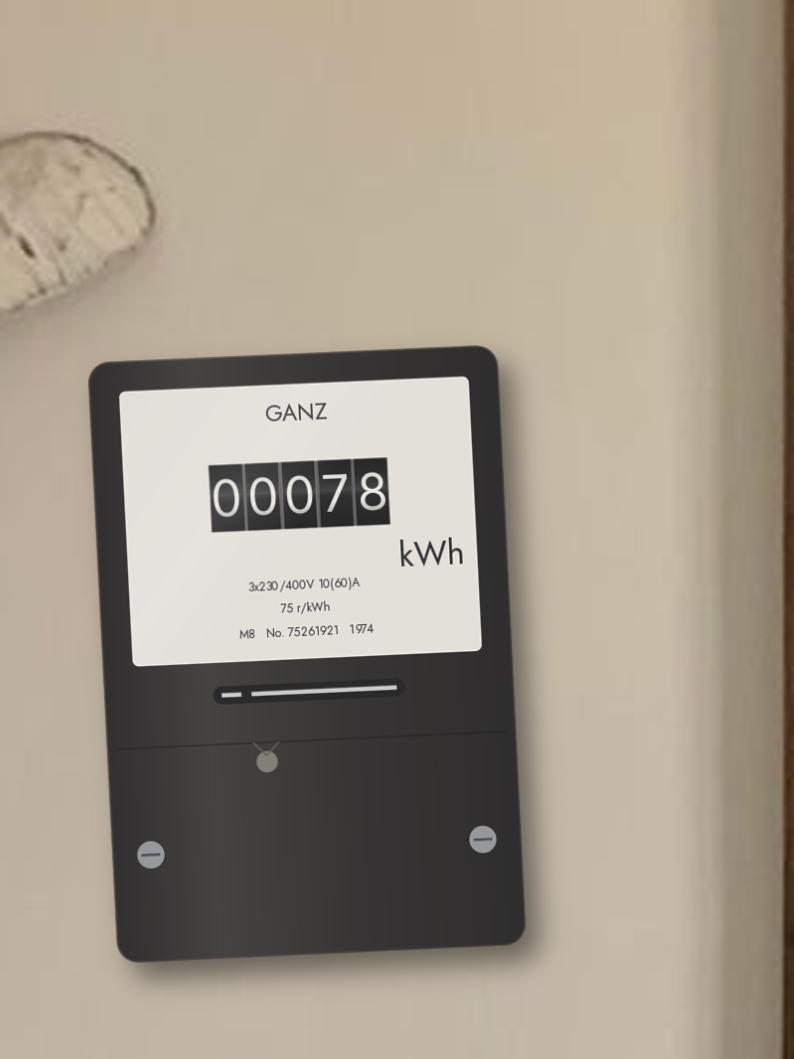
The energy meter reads 78 kWh
